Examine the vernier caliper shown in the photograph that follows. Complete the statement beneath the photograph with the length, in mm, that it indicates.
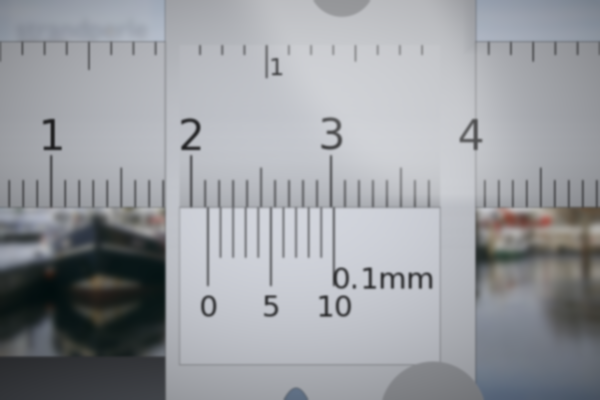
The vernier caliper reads 21.2 mm
